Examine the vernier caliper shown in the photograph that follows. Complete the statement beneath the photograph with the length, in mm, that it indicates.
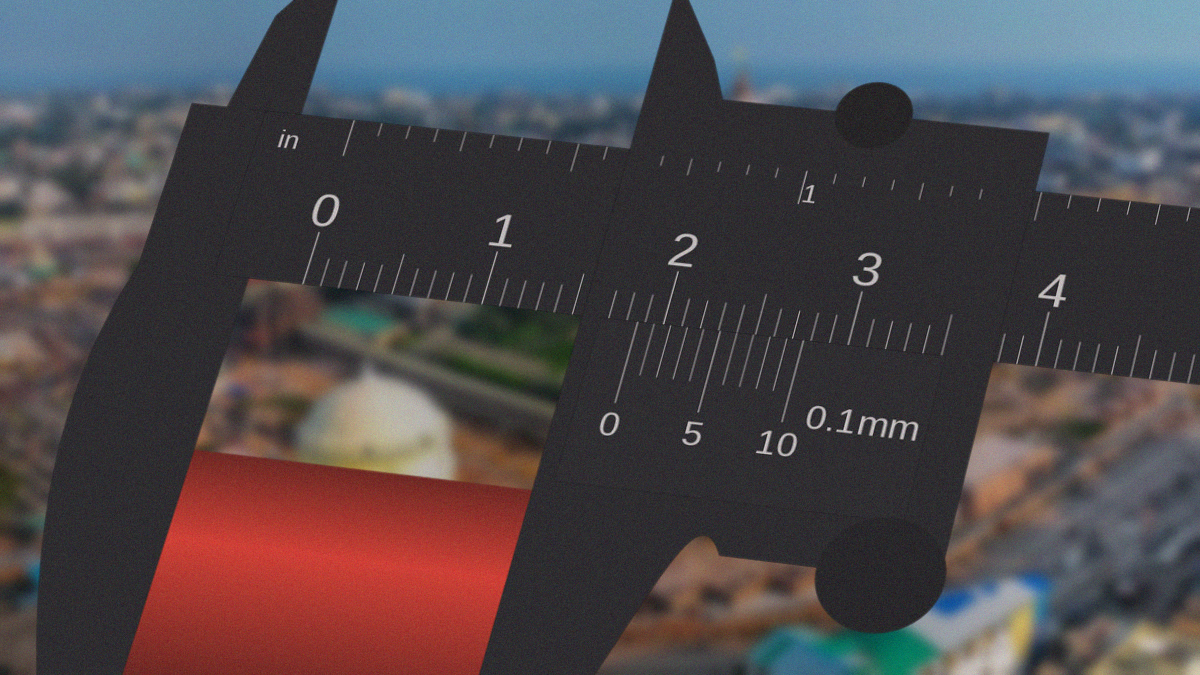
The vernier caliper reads 18.6 mm
